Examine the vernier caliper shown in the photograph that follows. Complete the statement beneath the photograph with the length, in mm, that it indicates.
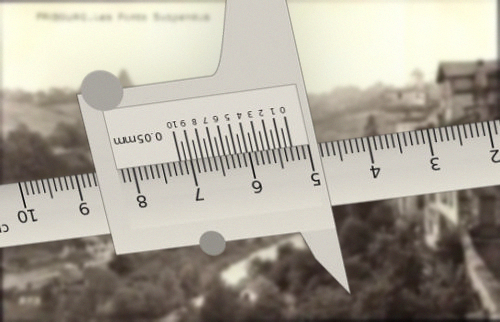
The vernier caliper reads 52.8 mm
